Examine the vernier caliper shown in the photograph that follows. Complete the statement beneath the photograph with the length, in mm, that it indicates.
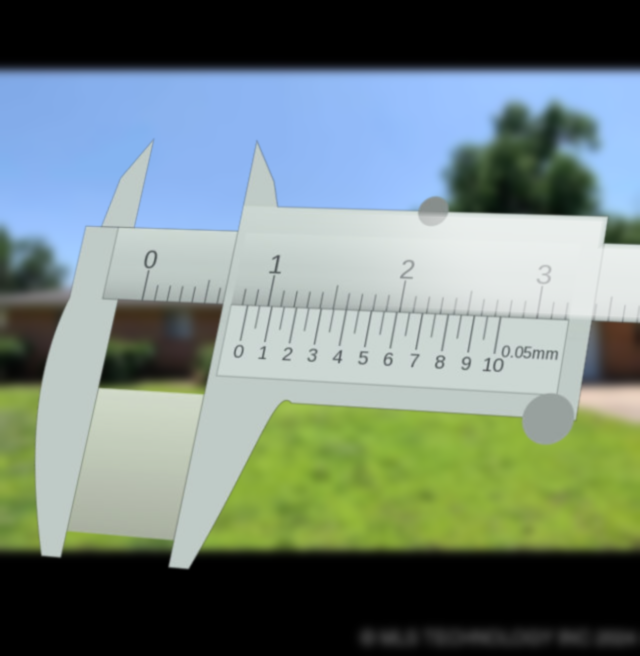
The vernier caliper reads 8.4 mm
